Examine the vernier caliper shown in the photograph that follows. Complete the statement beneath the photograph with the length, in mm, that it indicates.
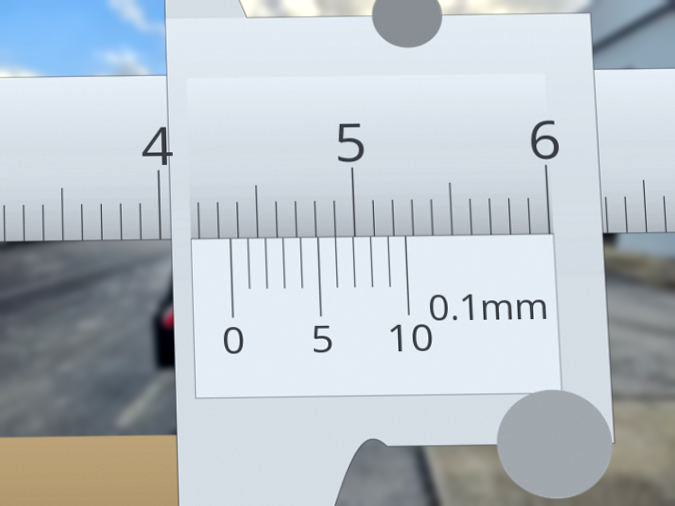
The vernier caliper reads 43.6 mm
